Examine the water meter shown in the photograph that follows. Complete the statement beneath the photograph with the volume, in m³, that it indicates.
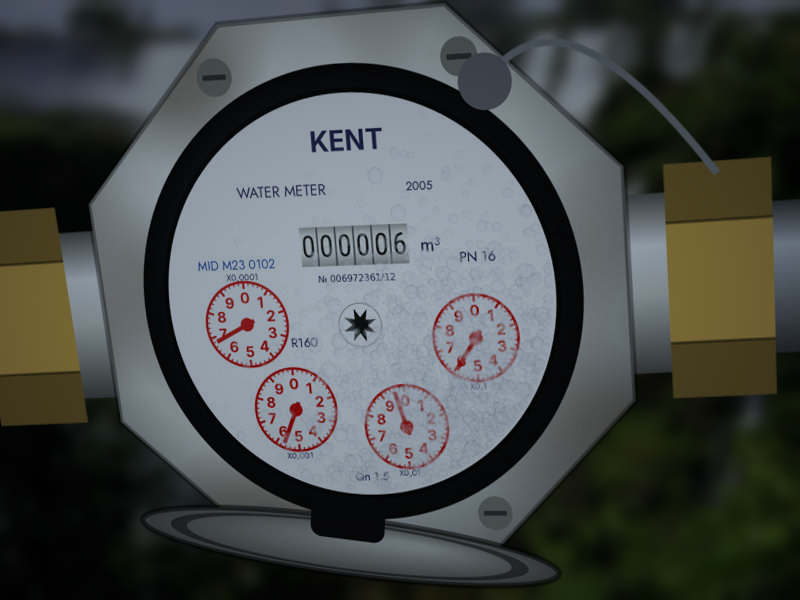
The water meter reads 6.5956 m³
